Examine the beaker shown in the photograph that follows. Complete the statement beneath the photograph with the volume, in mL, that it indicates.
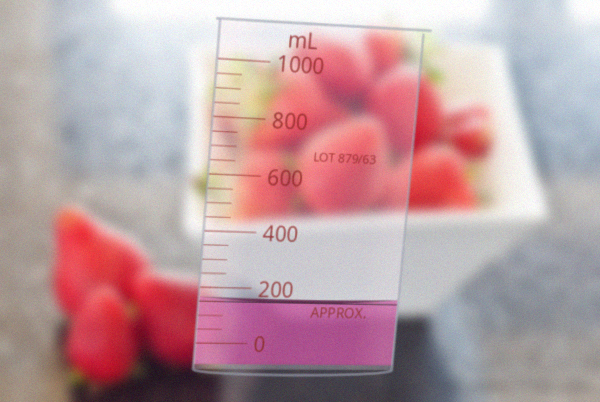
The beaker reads 150 mL
